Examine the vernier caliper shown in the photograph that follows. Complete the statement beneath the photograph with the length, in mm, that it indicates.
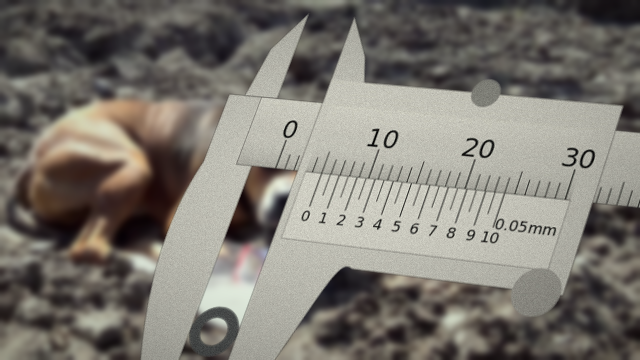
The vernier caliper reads 5.0 mm
